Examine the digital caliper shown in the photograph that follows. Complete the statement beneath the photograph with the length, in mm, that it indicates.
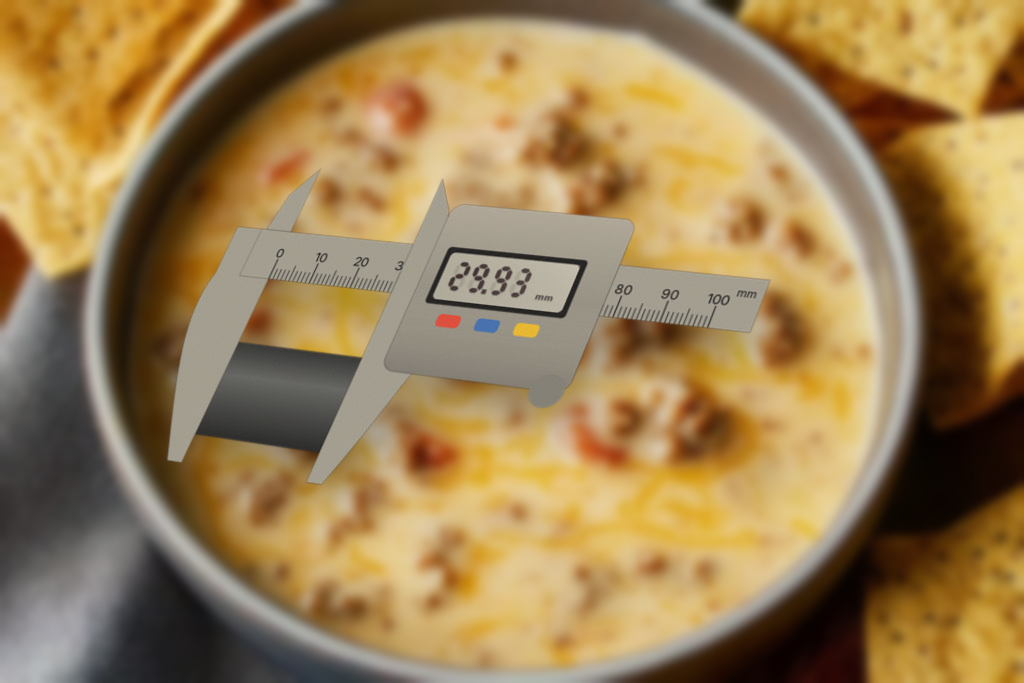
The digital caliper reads 29.93 mm
